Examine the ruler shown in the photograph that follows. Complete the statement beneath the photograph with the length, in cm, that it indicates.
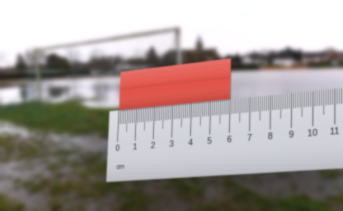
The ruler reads 6 cm
